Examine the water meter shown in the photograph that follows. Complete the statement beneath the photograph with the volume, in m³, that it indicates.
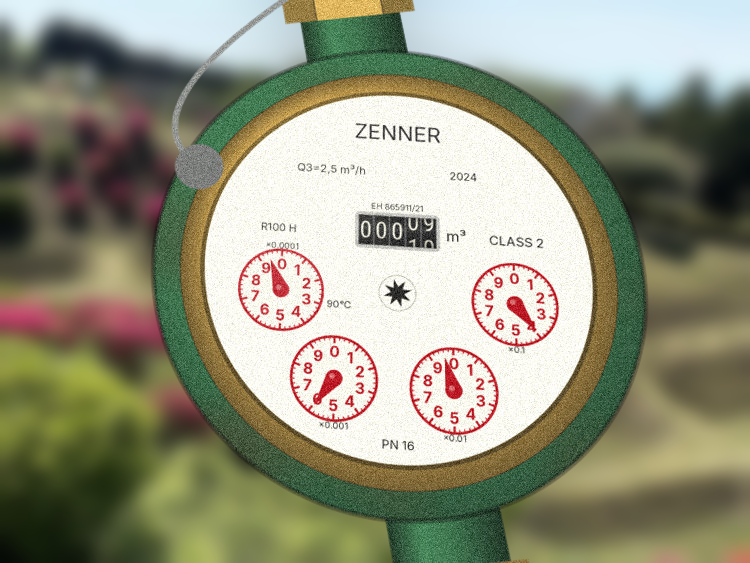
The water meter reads 9.3959 m³
